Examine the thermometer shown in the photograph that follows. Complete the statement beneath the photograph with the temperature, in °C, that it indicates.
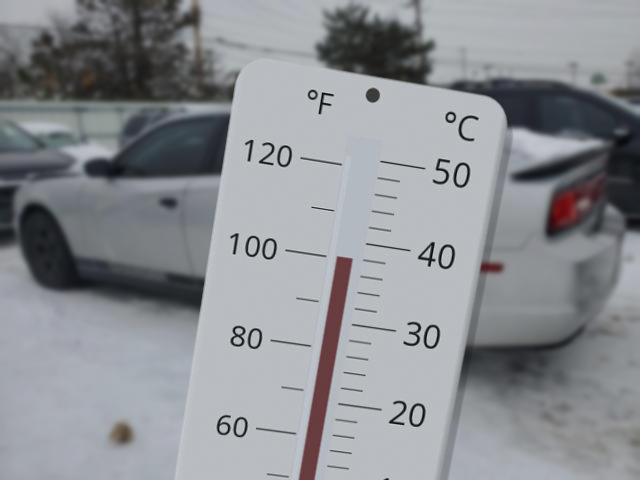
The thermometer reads 38 °C
